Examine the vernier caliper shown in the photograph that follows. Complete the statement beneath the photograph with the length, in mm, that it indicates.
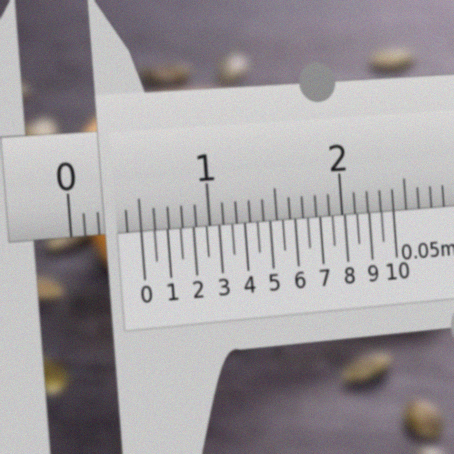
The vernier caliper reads 5.0 mm
